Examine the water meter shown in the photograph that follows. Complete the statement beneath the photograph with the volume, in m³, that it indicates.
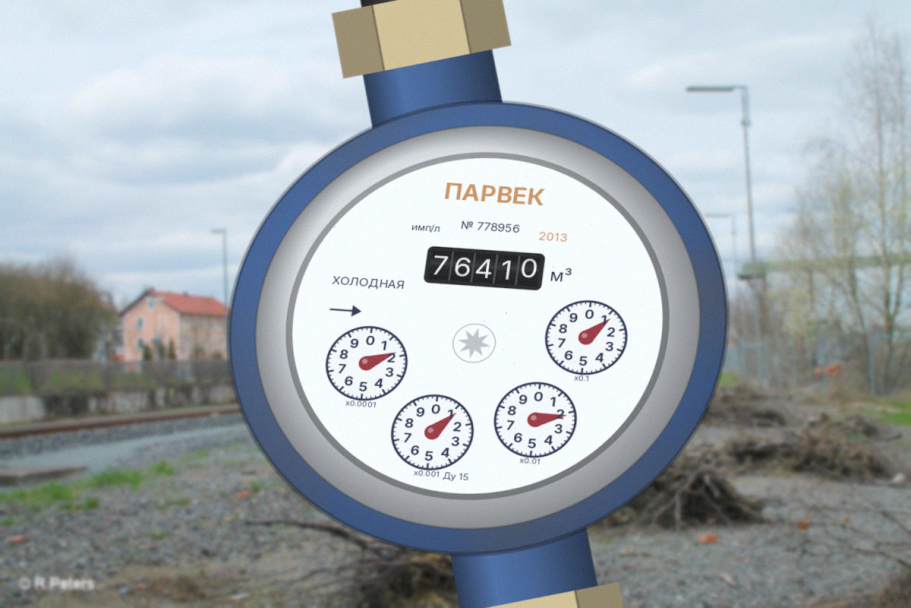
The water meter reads 76410.1211 m³
